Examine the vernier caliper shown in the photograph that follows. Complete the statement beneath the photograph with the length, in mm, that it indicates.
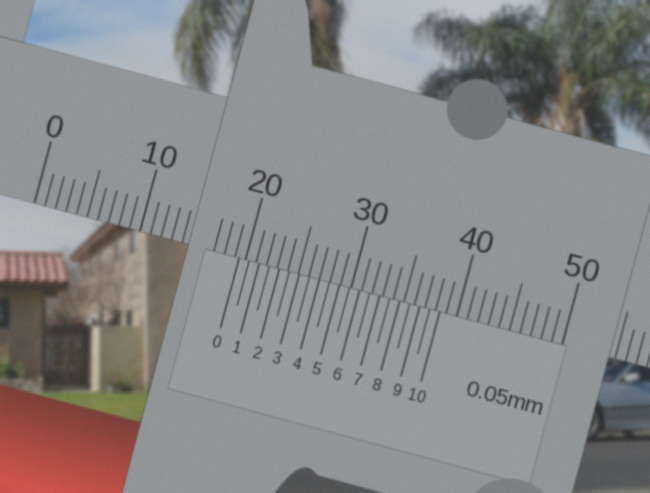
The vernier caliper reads 19.4 mm
